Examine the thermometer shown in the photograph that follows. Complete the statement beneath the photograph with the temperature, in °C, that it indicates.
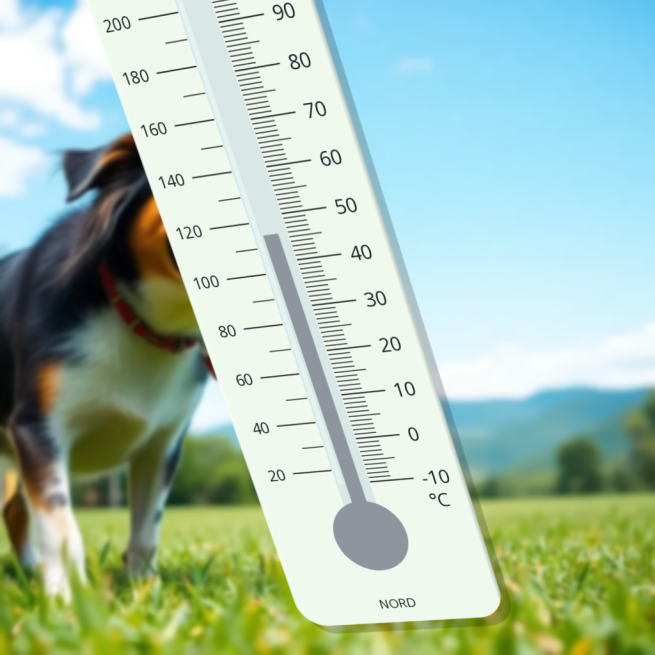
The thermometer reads 46 °C
